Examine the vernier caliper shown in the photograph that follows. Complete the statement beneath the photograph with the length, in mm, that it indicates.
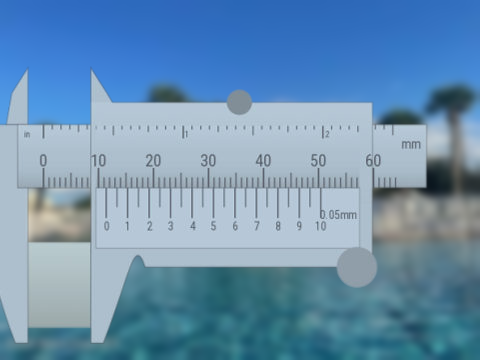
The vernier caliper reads 11.4 mm
